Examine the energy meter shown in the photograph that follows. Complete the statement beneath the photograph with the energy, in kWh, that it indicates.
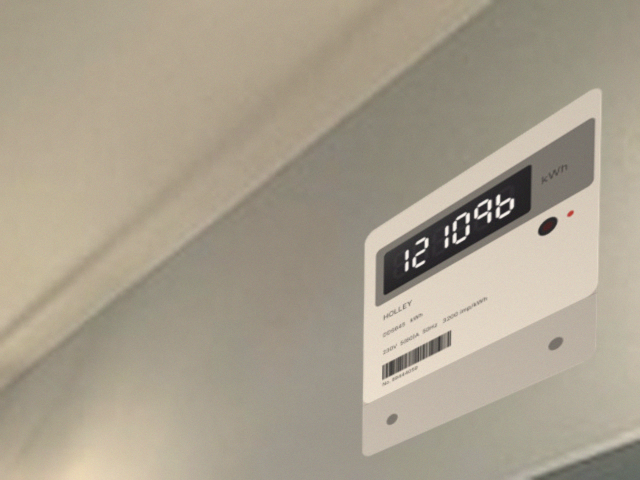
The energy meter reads 121096 kWh
